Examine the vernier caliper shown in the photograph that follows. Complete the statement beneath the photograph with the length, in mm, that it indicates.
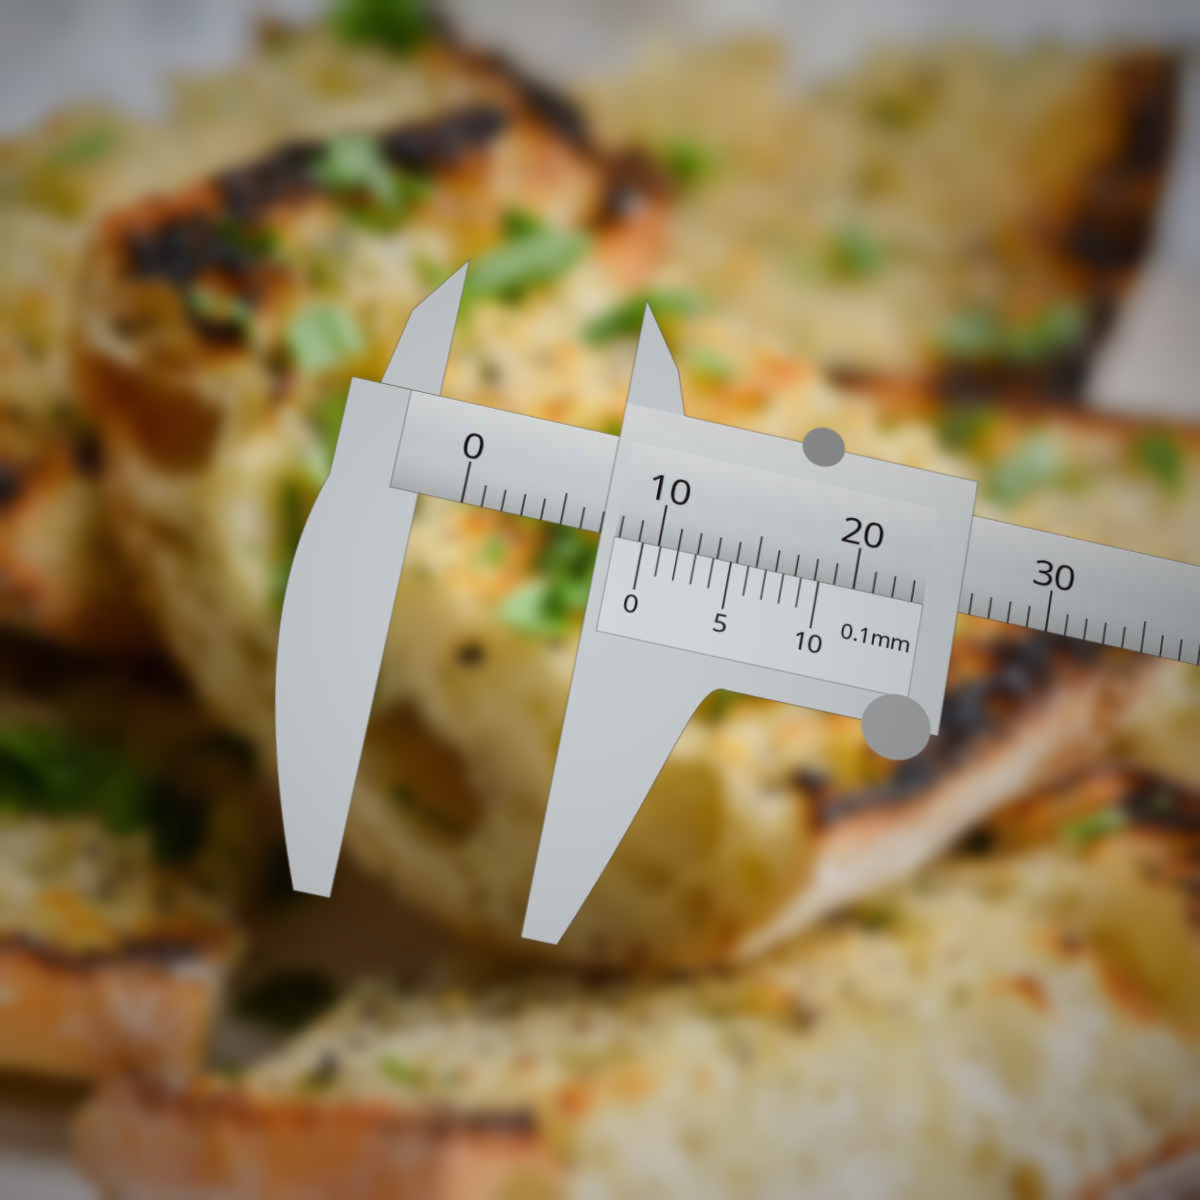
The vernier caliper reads 9.2 mm
